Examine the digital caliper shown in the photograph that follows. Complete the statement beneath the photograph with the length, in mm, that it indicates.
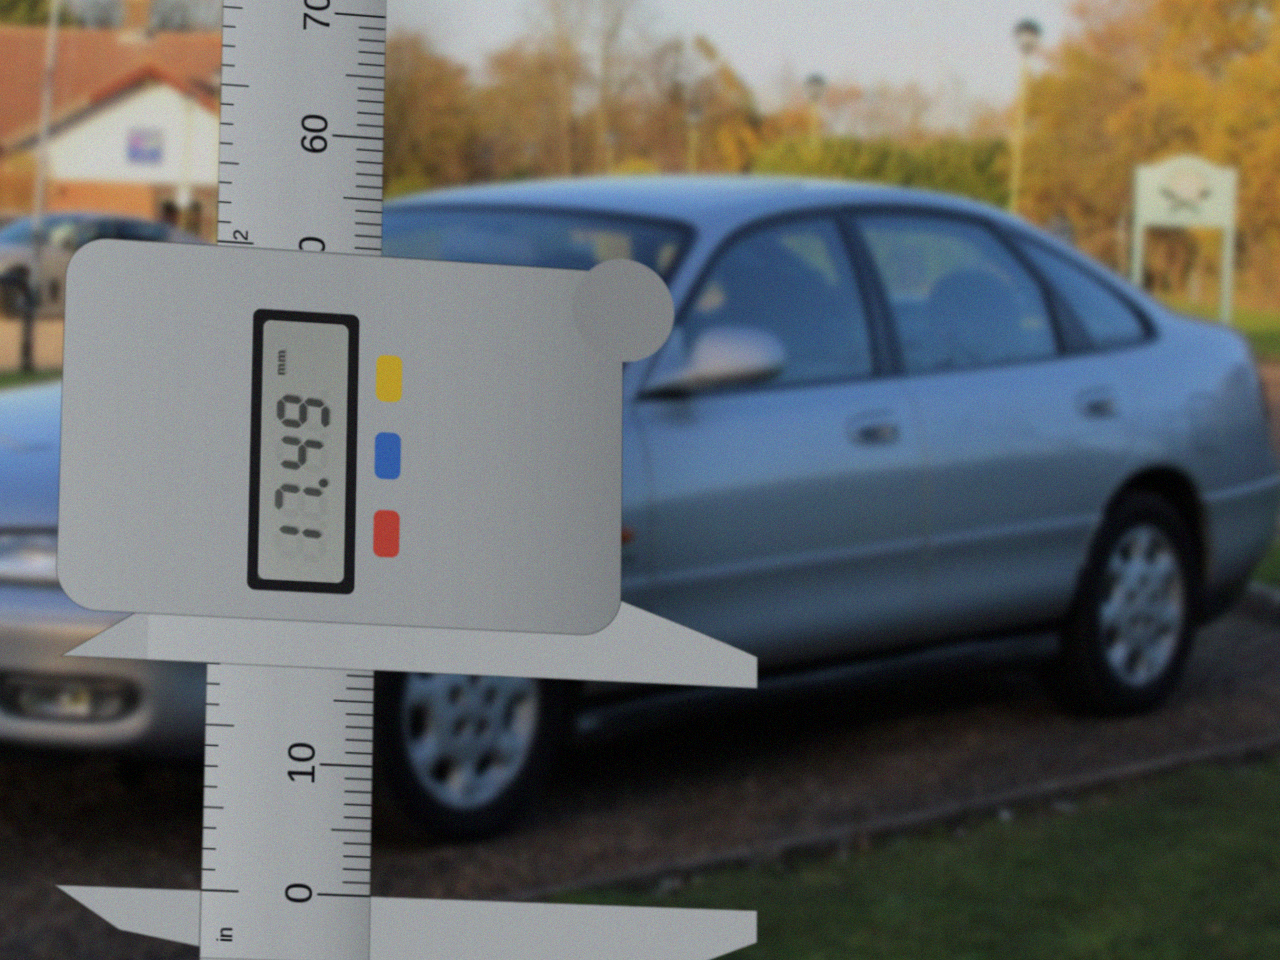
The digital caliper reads 17.49 mm
